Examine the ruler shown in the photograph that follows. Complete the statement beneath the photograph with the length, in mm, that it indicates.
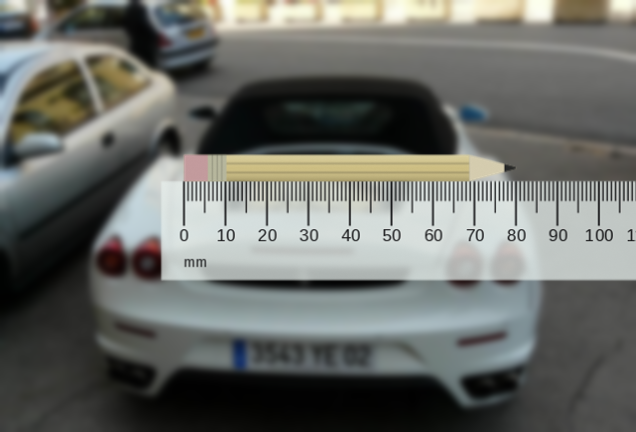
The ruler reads 80 mm
